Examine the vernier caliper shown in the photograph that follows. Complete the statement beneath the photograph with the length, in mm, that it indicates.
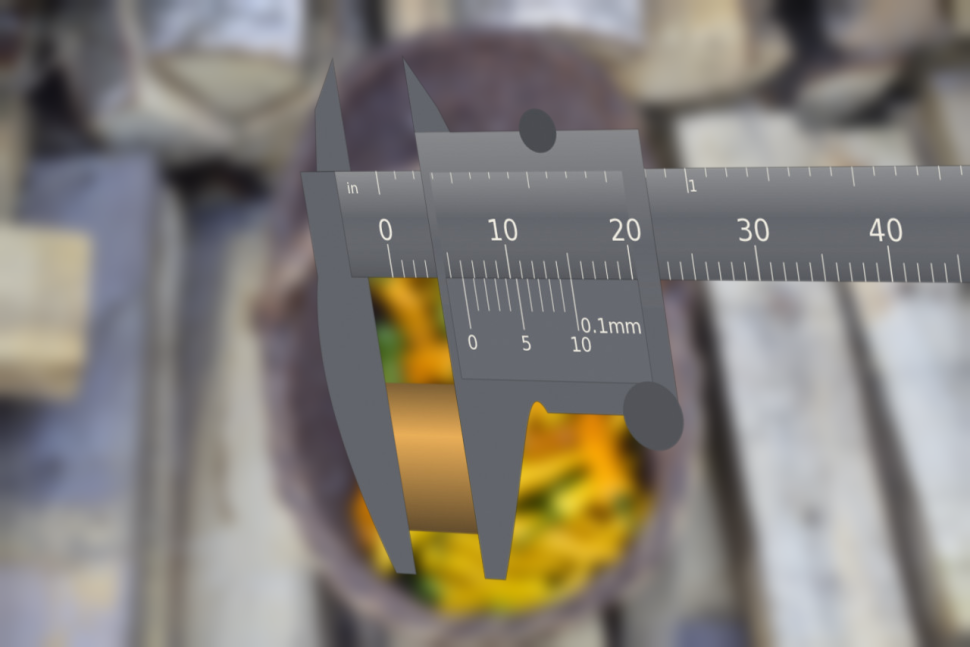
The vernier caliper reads 6.0 mm
